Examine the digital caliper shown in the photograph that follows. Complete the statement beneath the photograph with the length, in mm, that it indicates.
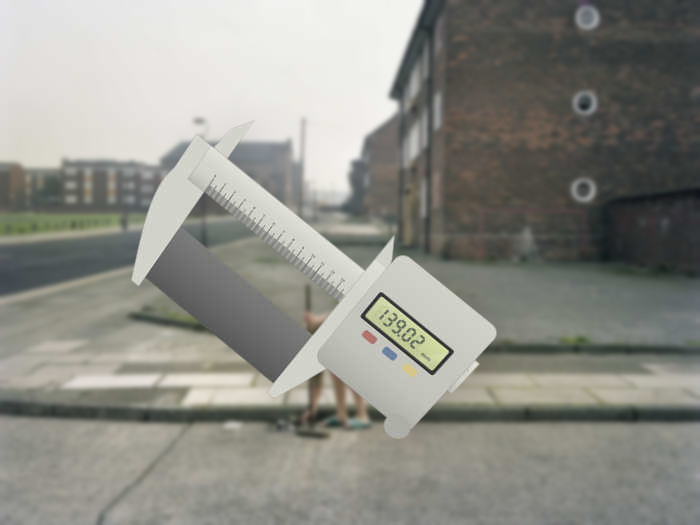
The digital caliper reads 139.02 mm
